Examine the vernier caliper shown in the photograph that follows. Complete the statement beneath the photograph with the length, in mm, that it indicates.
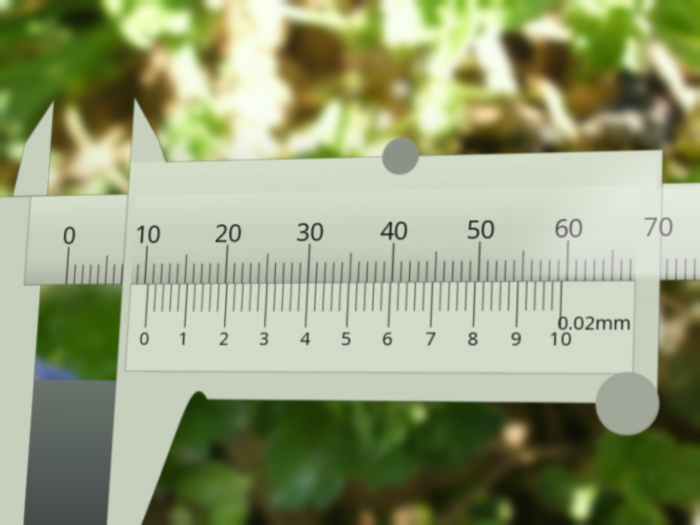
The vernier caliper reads 10.4 mm
